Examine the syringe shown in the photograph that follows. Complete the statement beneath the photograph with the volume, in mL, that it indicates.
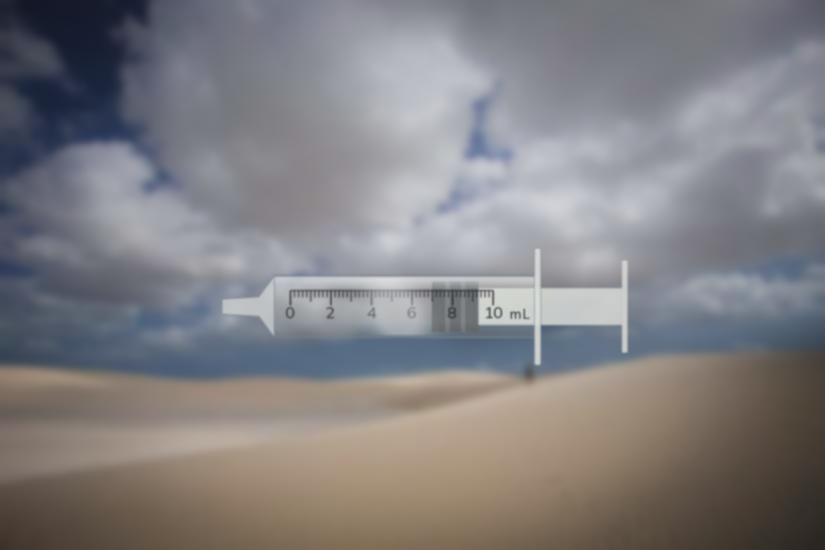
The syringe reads 7 mL
